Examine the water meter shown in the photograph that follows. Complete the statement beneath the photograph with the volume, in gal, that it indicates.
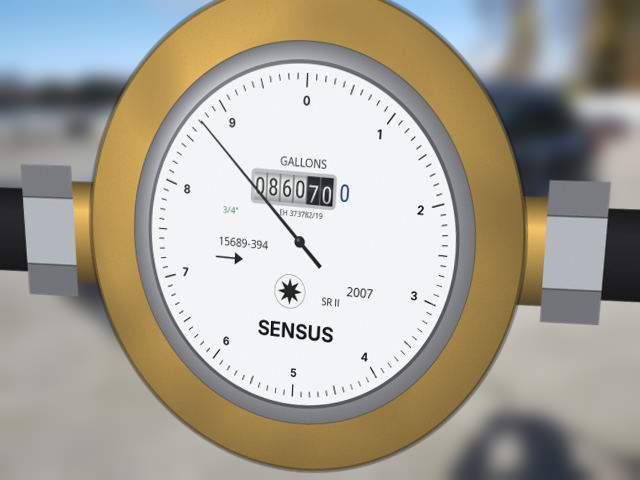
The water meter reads 860698.7 gal
